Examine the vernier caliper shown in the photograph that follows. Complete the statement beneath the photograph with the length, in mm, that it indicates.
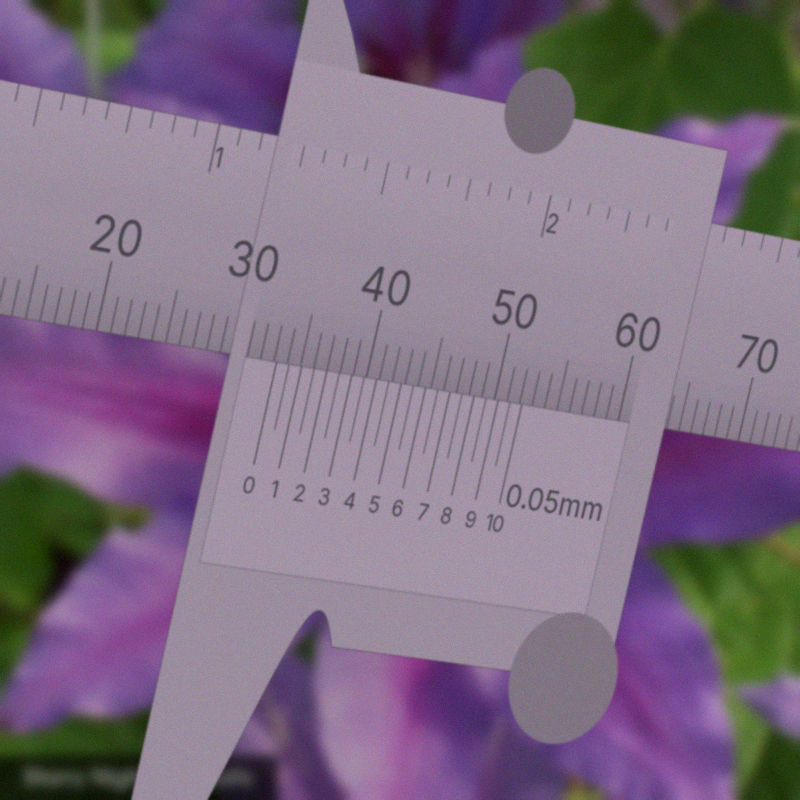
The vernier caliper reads 33.2 mm
